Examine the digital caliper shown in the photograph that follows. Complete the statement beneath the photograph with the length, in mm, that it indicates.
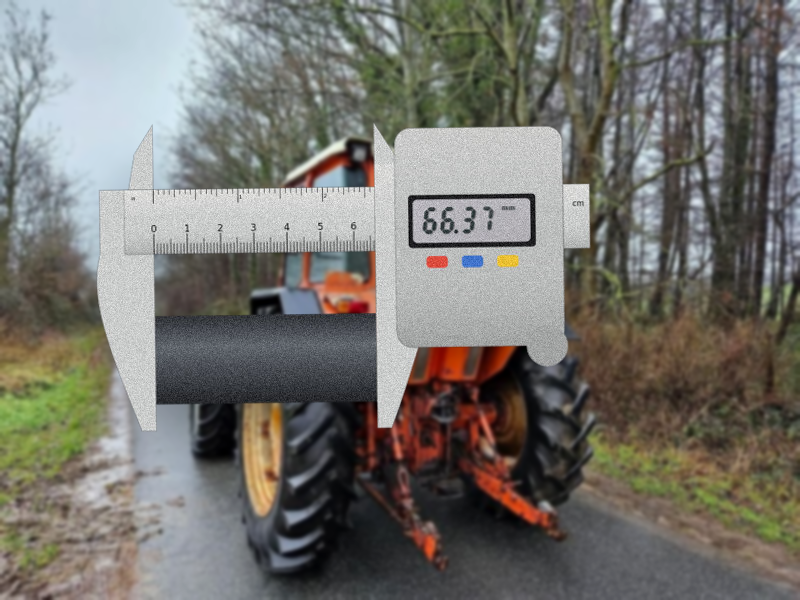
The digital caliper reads 66.37 mm
